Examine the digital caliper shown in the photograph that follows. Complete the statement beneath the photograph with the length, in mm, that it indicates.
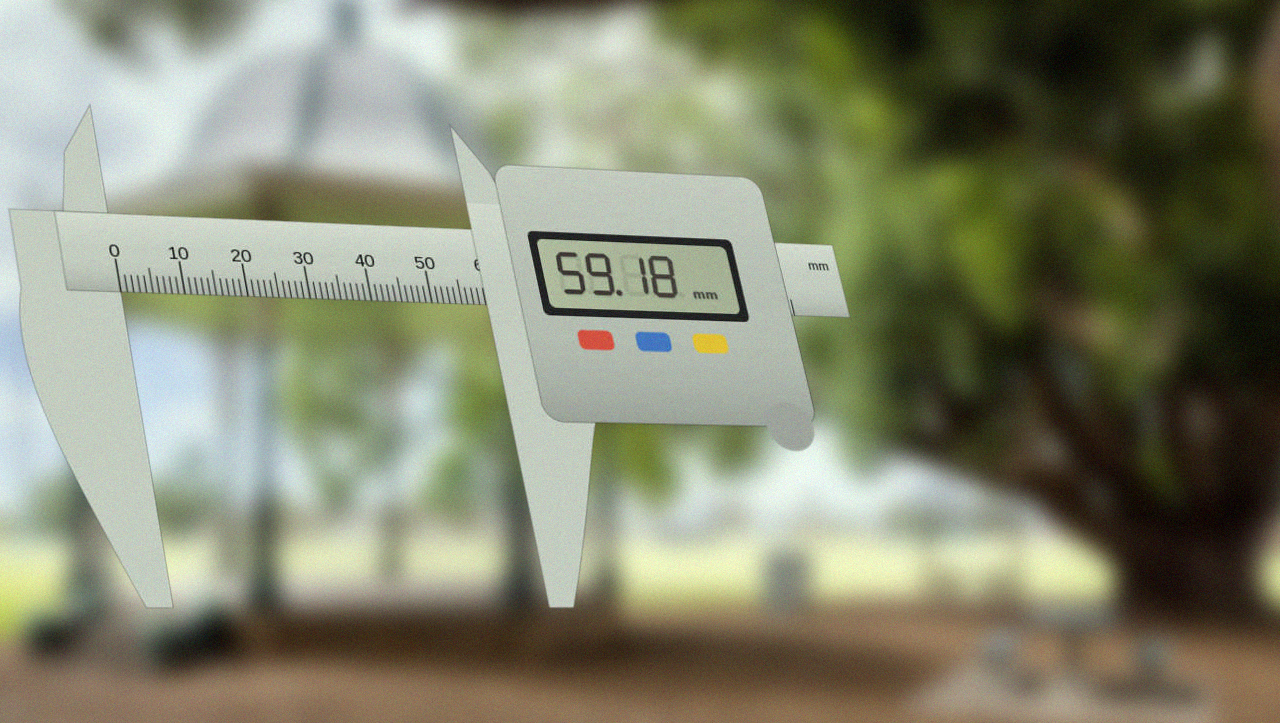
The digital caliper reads 59.18 mm
